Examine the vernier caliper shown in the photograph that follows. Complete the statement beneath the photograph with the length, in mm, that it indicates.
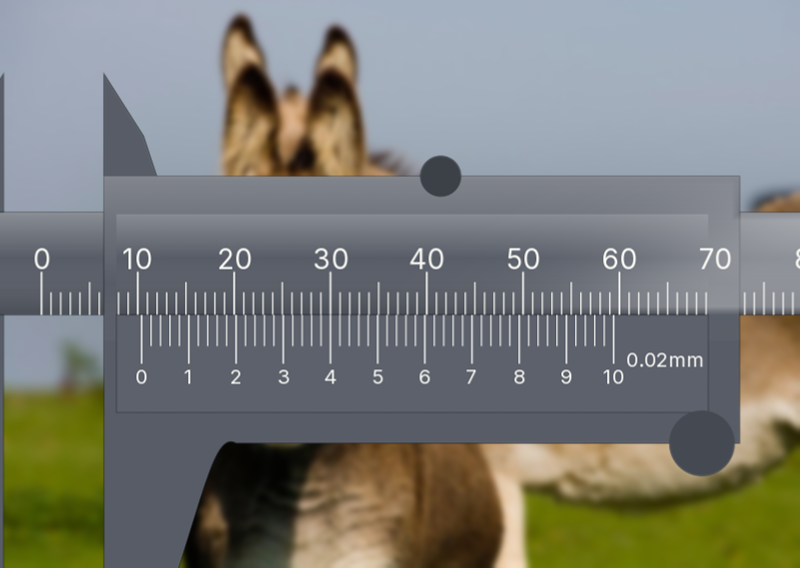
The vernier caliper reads 10.4 mm
